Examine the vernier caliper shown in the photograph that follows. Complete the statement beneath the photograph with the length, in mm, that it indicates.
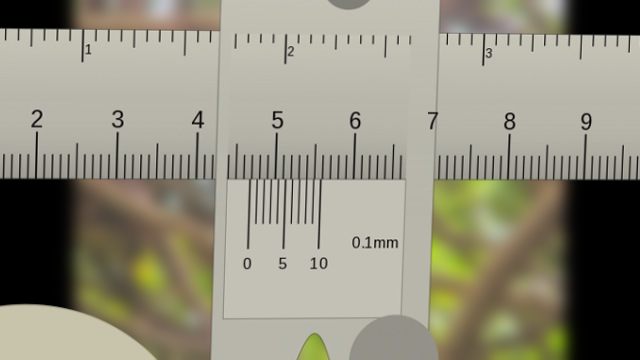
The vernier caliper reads 46.8 mm
